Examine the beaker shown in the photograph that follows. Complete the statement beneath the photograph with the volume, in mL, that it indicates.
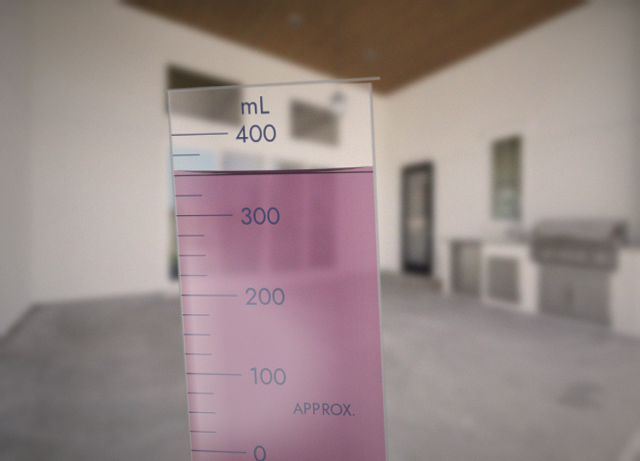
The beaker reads 350 mL
